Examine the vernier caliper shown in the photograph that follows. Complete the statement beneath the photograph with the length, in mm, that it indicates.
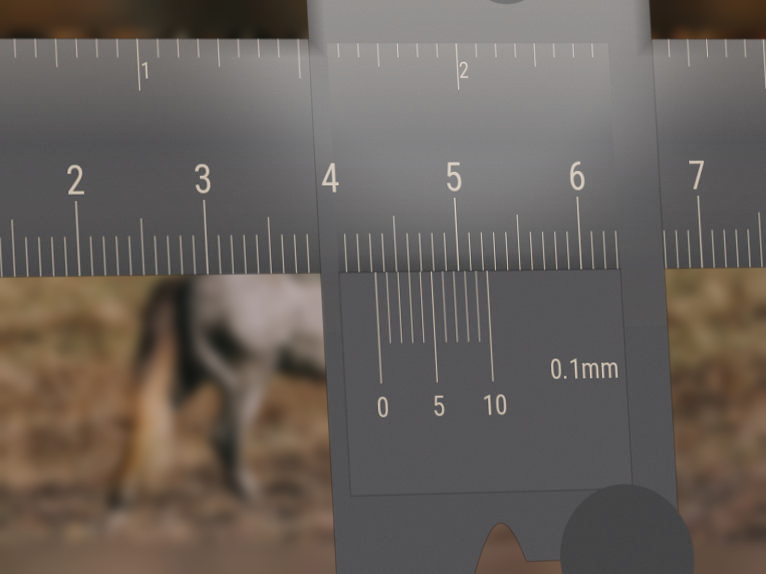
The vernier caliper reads 43.3 mm
